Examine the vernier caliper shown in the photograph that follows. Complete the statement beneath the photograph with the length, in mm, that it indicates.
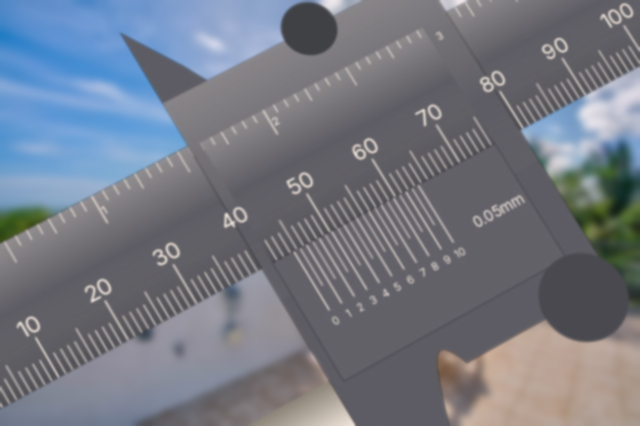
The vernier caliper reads 44.5 mm
